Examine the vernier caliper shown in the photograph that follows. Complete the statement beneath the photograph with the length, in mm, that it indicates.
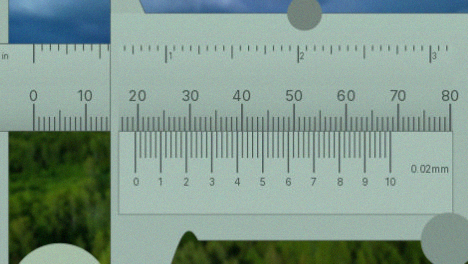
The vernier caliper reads 19.5 mm
